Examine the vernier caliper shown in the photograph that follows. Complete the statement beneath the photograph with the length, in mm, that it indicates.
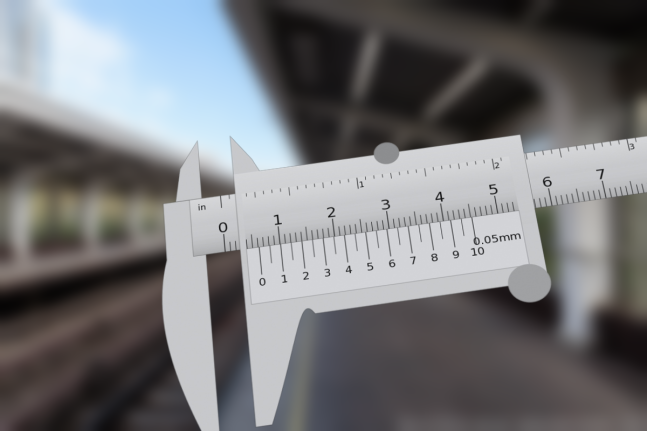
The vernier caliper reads 6.2 mm
